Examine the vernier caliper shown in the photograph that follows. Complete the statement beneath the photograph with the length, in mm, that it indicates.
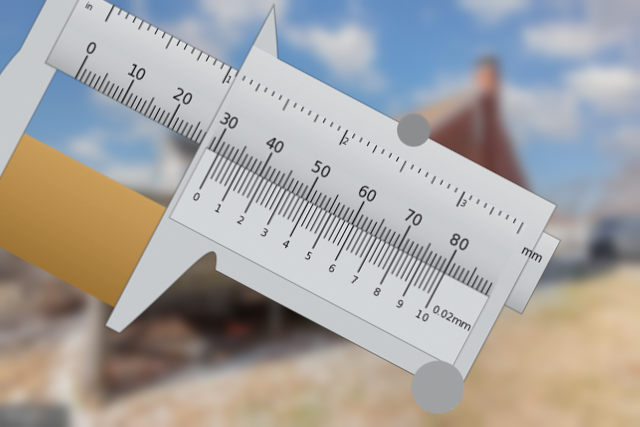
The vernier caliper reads 31.0 mm
